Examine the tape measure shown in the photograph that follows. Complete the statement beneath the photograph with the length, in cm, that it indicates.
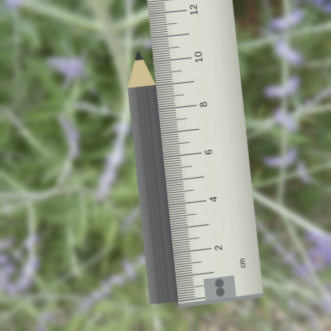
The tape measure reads 10.5 cm
